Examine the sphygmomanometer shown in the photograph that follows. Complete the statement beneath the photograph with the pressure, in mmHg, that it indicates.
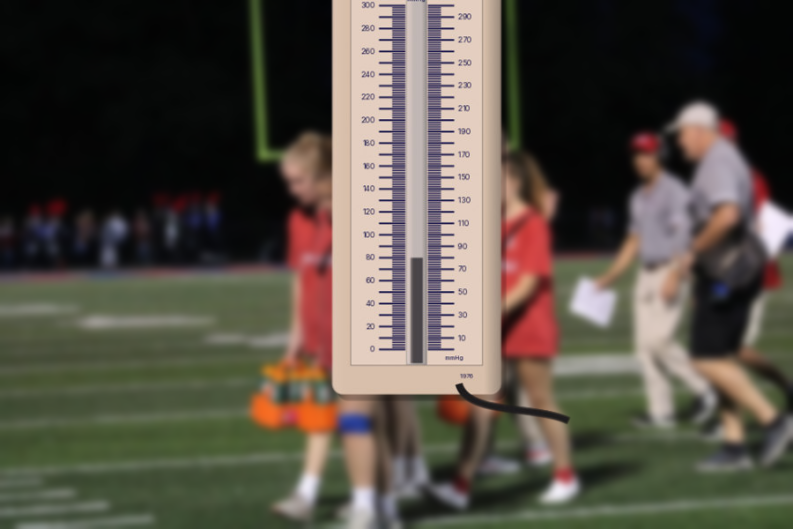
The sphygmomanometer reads 80 mmHg
